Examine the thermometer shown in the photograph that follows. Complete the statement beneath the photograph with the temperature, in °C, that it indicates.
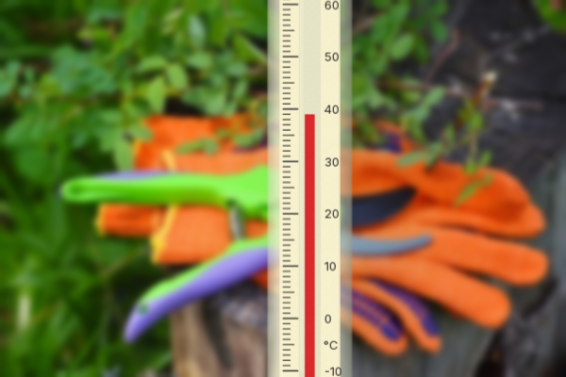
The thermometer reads 39 °C
